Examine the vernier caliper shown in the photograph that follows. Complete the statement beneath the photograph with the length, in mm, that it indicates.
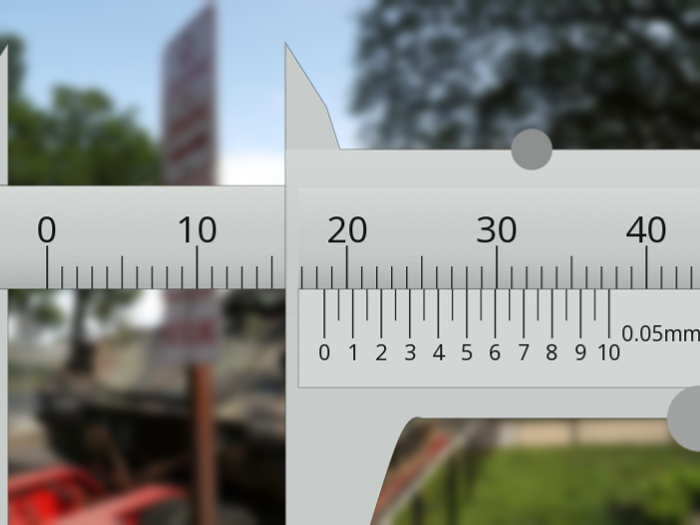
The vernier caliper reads 18.5 mm
